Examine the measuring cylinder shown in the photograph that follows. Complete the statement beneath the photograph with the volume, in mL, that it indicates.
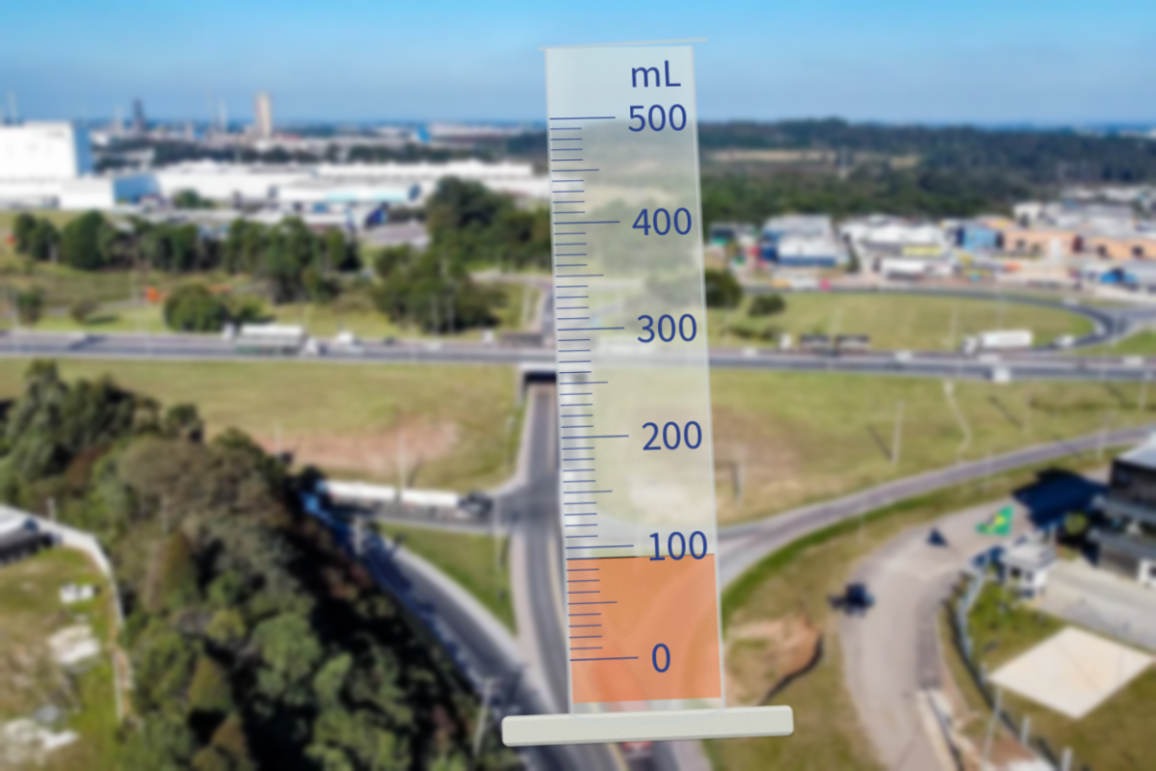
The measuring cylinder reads 90 mL
